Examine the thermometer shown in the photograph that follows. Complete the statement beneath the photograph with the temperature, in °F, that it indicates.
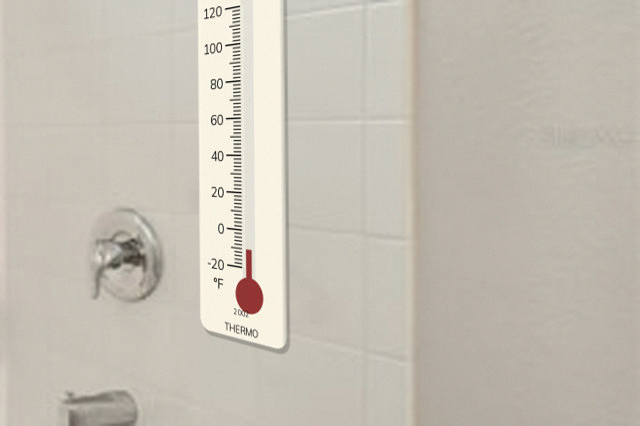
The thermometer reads -10 °F
